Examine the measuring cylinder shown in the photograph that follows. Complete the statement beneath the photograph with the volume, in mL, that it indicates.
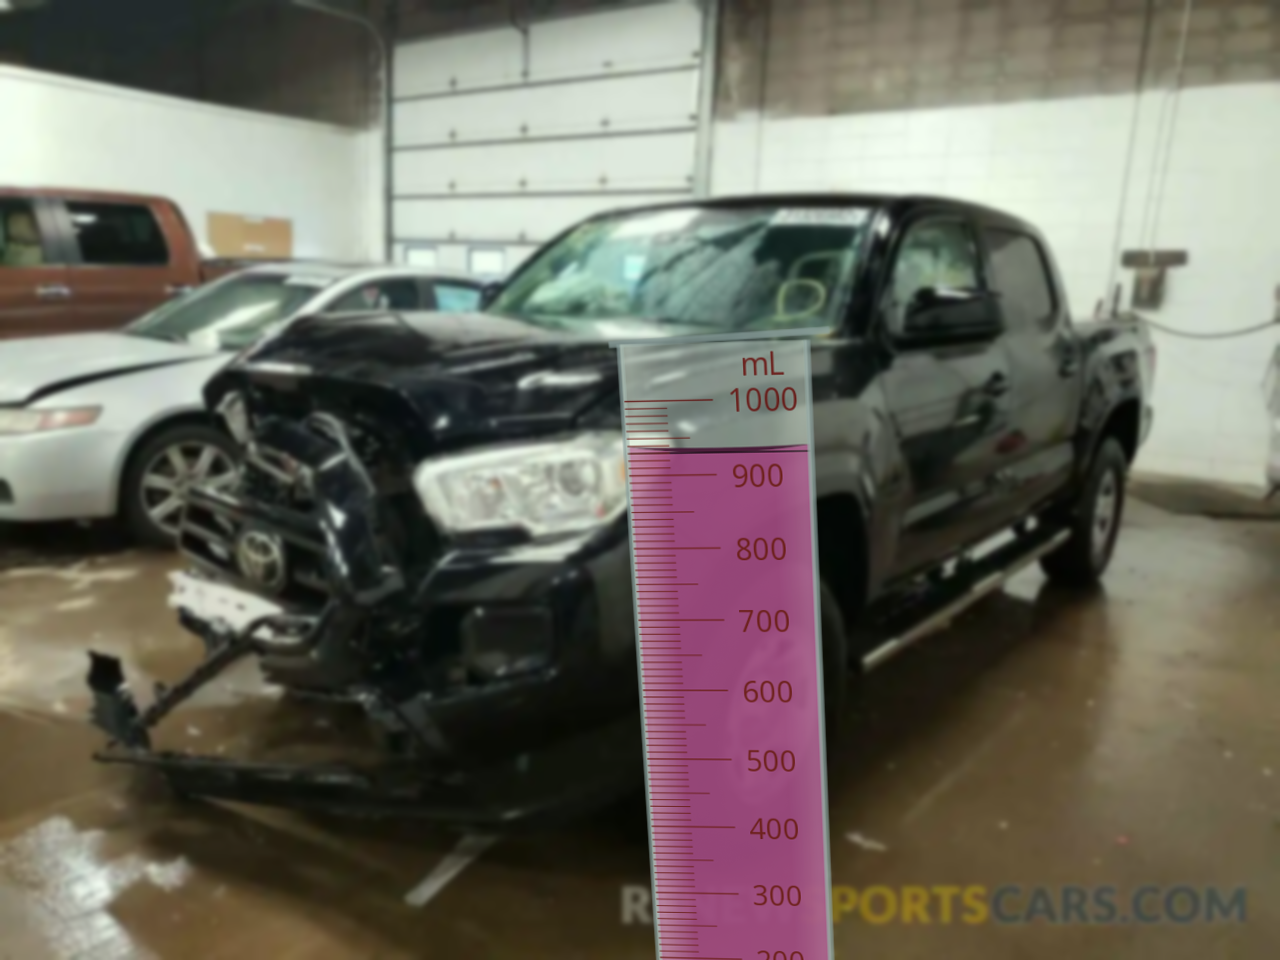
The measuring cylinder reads 930 mL
